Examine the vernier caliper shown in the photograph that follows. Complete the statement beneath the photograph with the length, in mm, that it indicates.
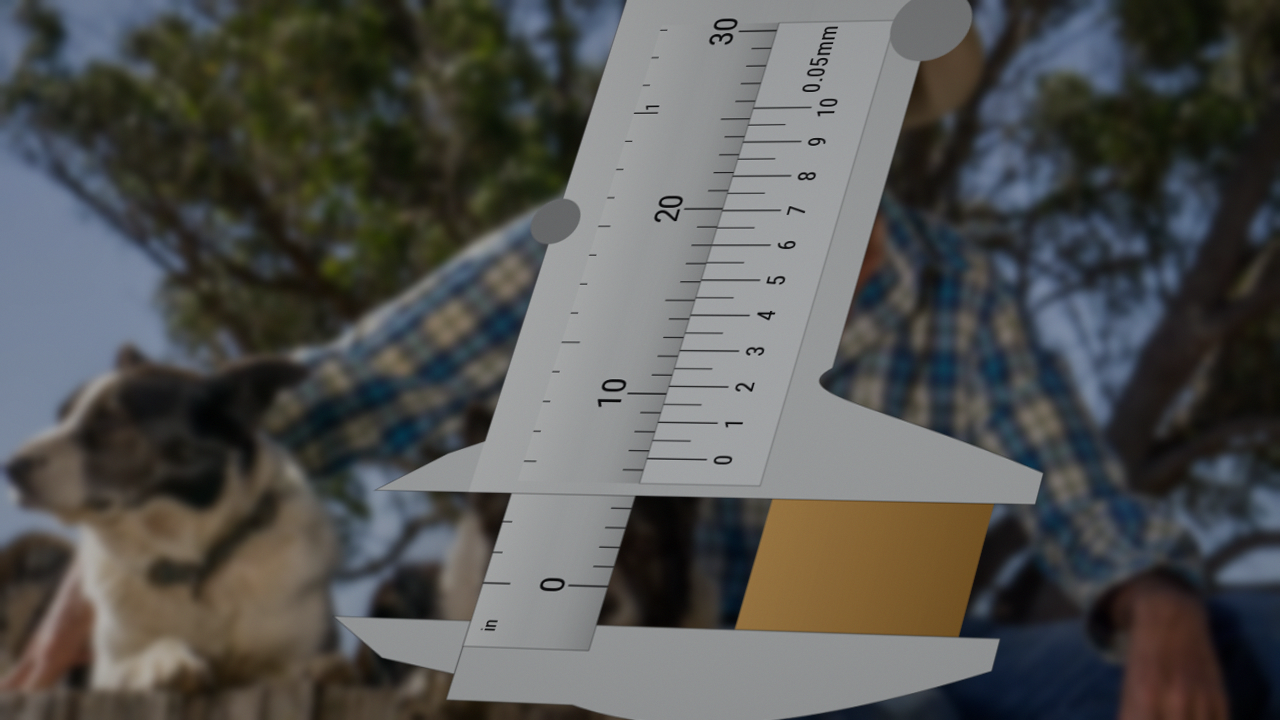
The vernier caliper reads 6.6 mm
